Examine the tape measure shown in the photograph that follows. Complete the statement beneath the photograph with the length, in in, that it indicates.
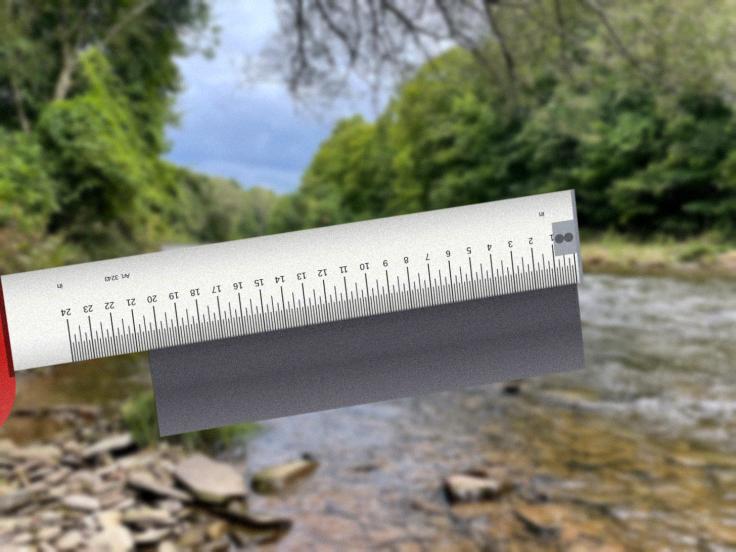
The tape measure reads 20.5 in
